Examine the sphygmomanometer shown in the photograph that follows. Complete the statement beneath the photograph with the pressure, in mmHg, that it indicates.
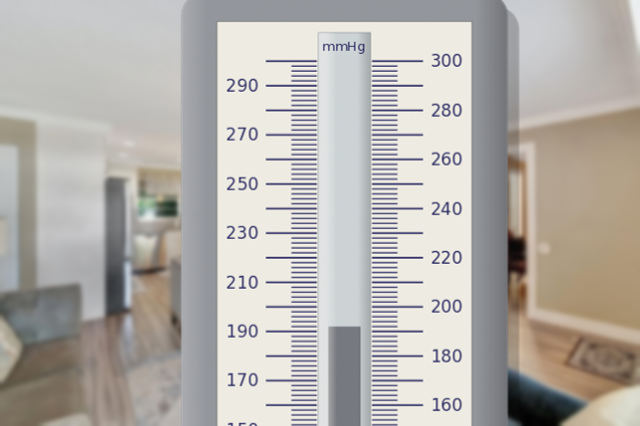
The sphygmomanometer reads 192 mmHg
